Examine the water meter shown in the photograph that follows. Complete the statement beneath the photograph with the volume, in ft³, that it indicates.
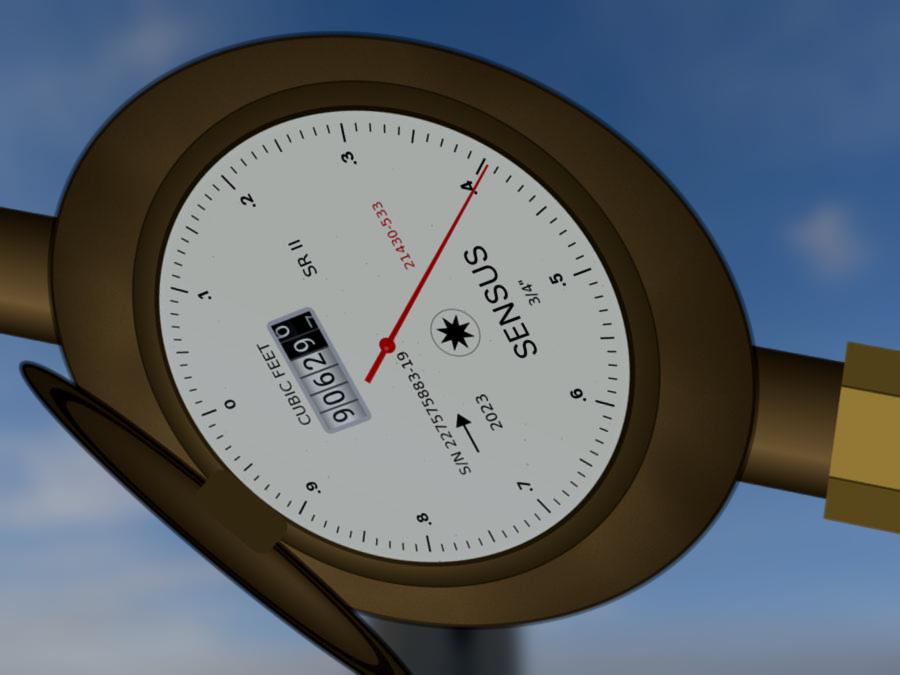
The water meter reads 906296.40 ft³
